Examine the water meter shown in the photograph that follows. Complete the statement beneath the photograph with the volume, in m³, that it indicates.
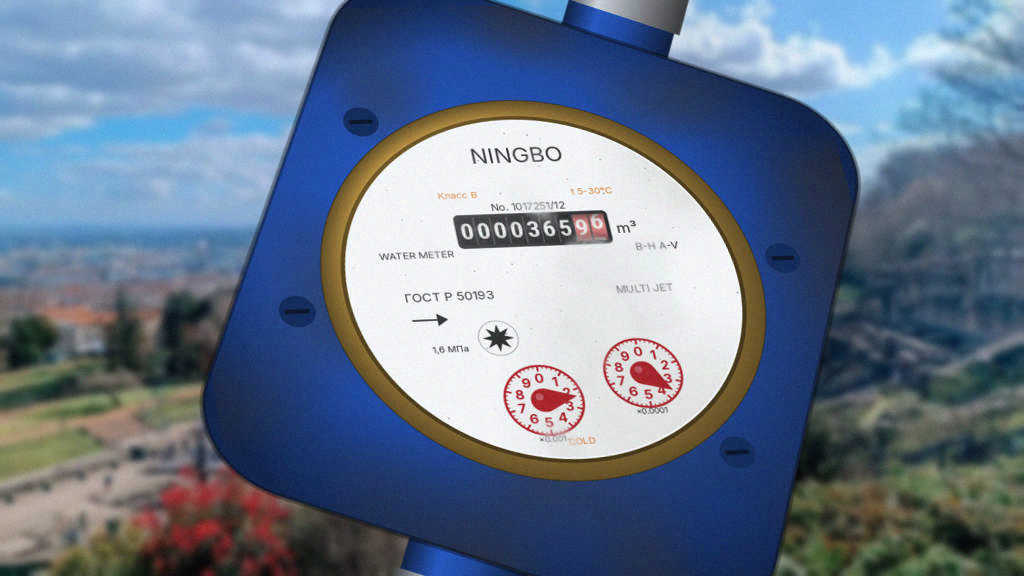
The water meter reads 365.9623 m³
